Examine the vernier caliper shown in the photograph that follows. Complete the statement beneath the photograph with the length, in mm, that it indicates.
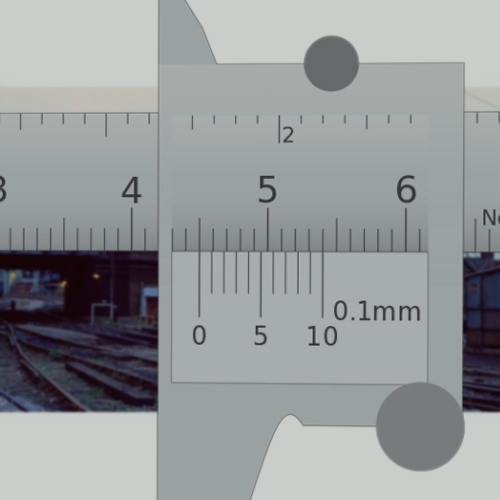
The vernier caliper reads 45.0 mm
